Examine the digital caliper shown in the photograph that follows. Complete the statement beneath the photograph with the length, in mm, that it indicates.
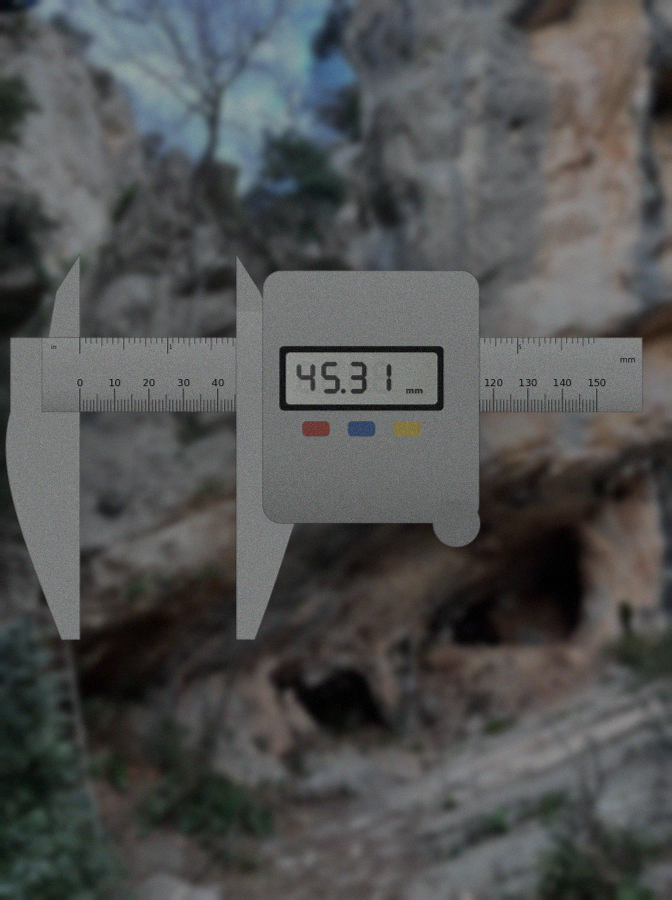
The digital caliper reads 45.31 mm
